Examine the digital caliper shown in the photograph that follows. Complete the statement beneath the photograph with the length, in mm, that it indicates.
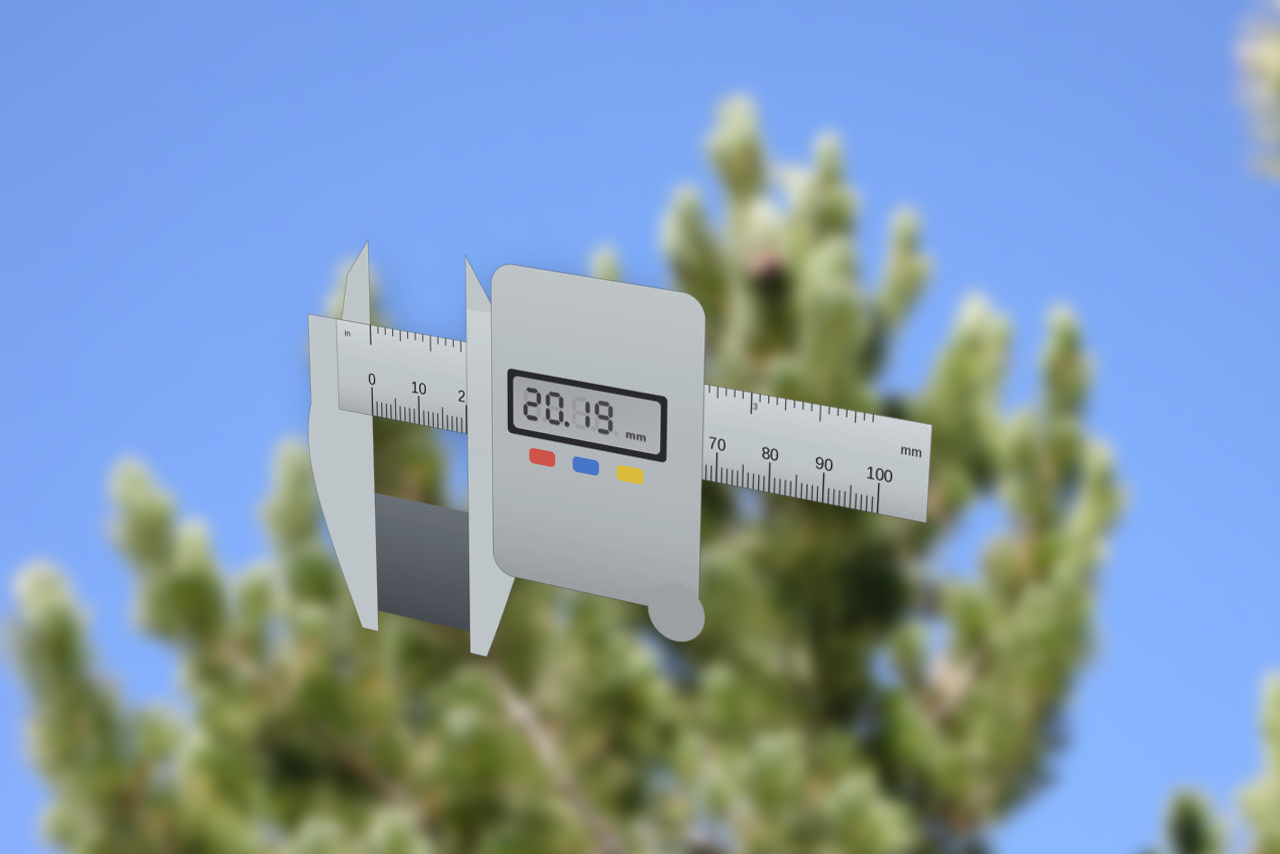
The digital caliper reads 20.19 mm
